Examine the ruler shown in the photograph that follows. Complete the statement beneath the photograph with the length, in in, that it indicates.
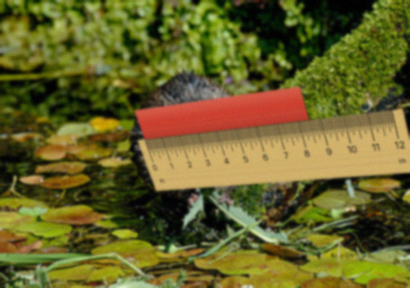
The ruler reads 8.5 in
